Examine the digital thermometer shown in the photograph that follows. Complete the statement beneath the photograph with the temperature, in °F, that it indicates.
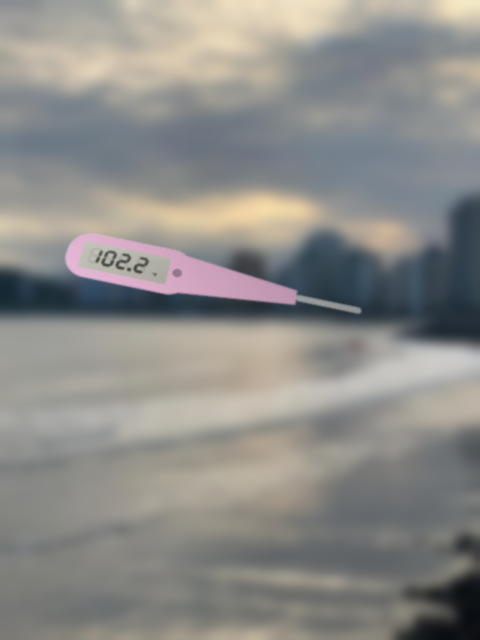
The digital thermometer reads 102.2 °F
